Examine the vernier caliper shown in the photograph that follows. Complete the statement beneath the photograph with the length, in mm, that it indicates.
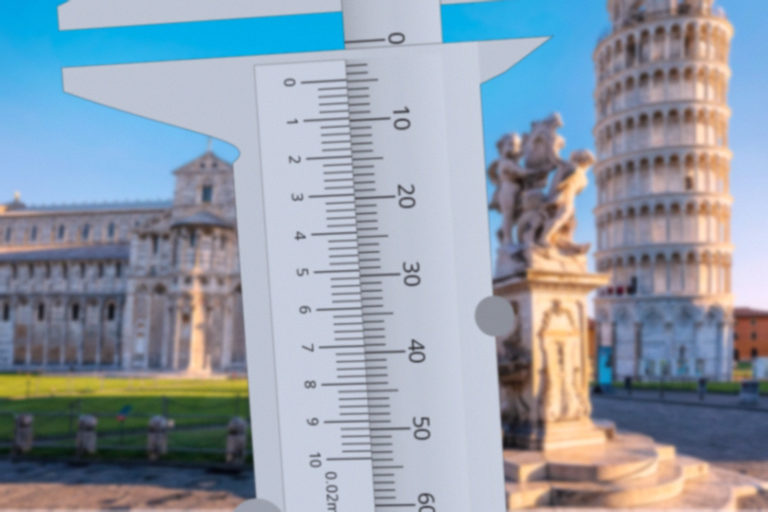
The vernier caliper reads 4.8 mm
